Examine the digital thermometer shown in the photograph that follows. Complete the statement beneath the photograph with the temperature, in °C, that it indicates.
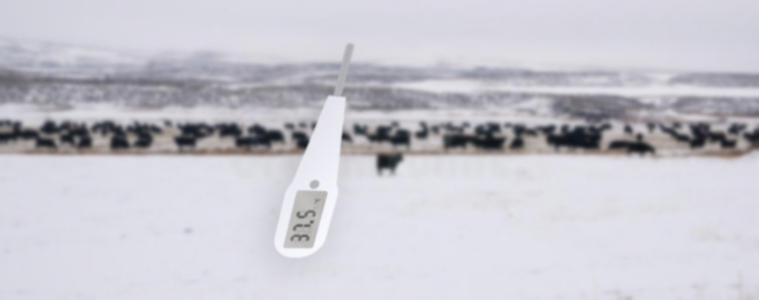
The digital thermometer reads 37.5 °C
